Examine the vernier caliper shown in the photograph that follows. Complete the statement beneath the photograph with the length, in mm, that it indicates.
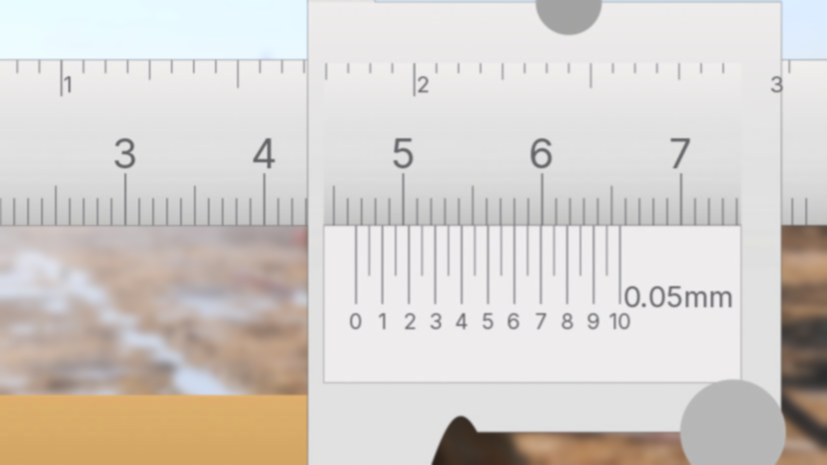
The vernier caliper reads 46.6 mm
